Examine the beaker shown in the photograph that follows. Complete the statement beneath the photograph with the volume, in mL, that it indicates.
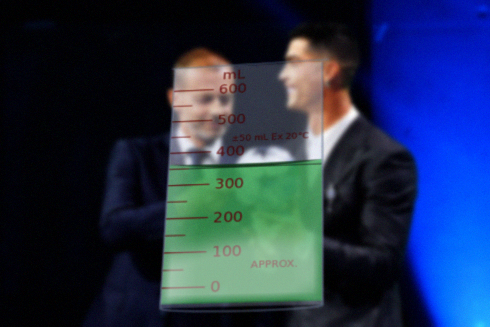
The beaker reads 350 mL
